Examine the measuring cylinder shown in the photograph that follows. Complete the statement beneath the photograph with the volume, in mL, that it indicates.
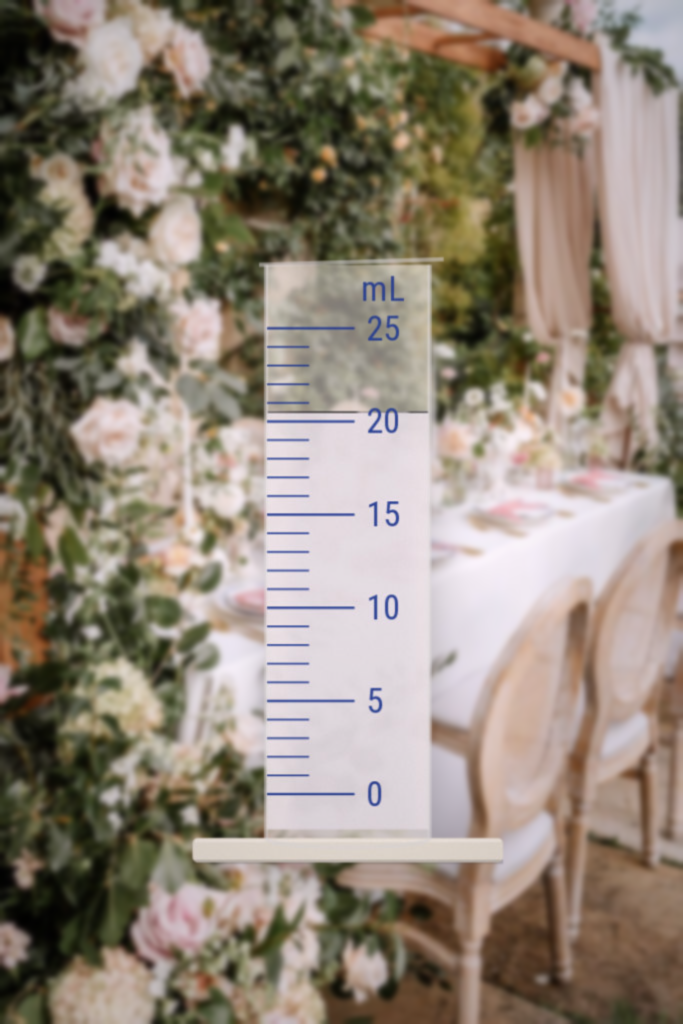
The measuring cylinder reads 20.5 mL
